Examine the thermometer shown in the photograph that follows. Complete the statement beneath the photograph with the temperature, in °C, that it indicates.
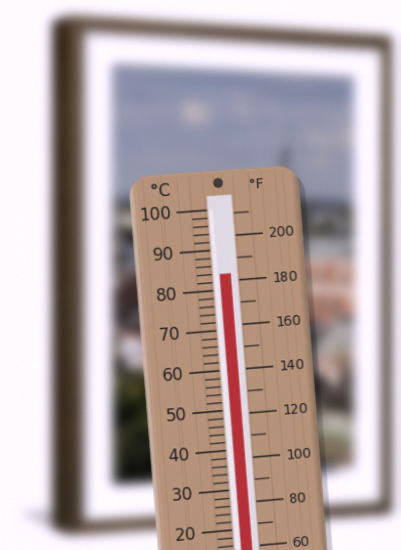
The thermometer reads 84 °C
